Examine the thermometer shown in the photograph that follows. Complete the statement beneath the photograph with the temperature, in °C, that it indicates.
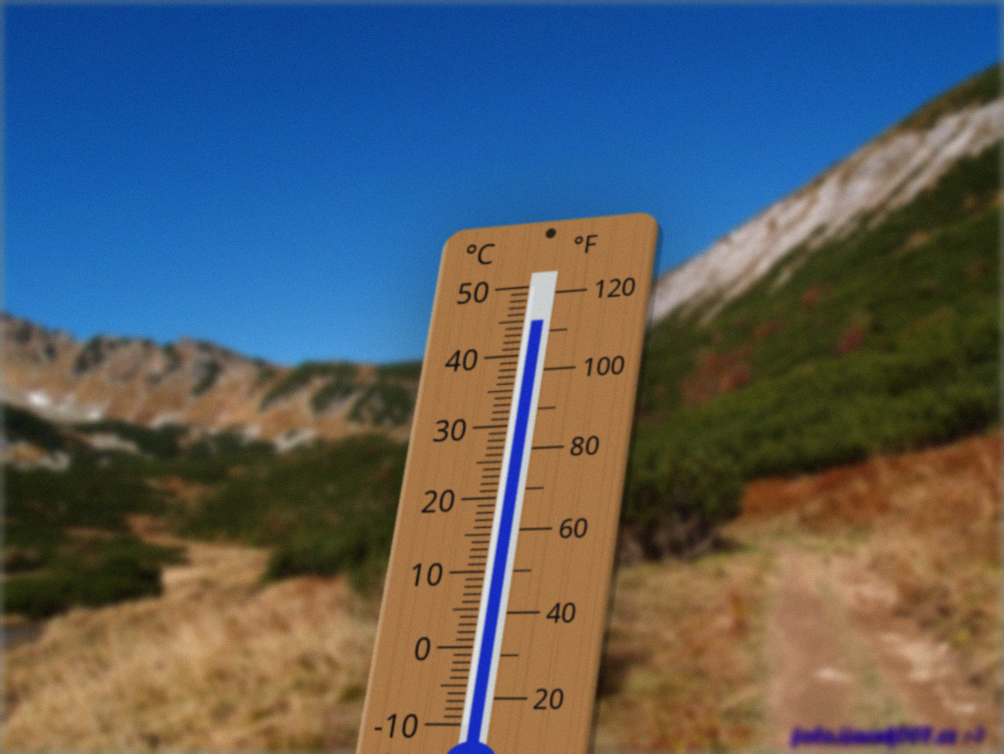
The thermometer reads 45 °C
